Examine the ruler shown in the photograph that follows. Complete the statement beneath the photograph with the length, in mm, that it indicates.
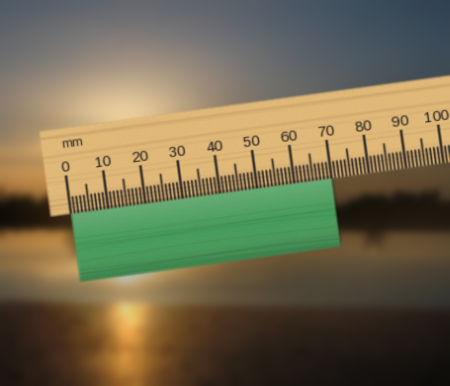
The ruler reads 70 mm
